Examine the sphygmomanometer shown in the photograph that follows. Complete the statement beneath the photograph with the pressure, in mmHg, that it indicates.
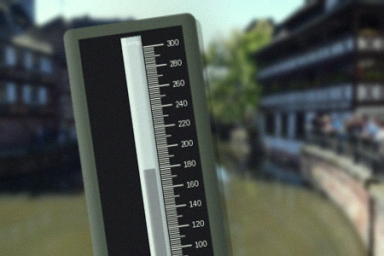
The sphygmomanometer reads 180 mmHg
